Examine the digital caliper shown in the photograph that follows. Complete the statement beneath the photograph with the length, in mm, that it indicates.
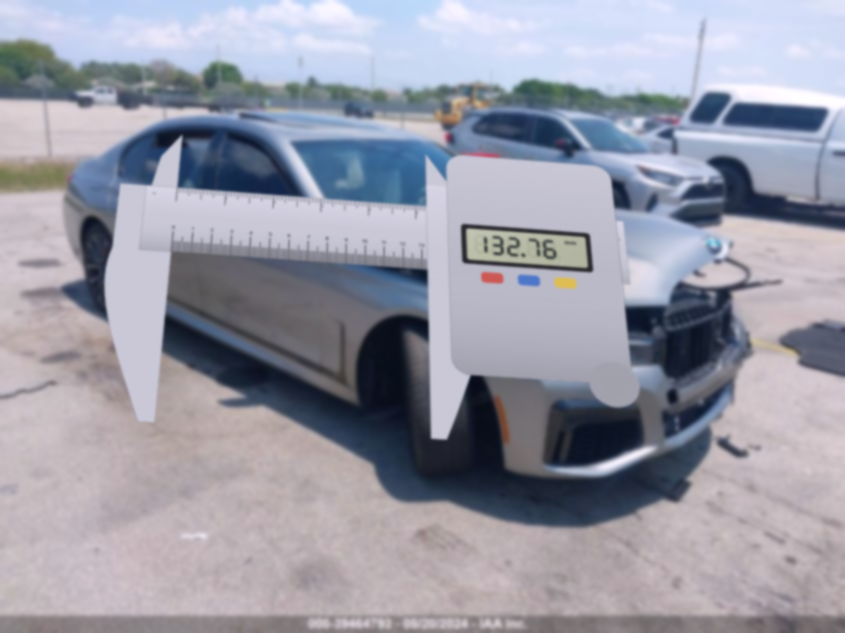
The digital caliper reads 132.76 mm
